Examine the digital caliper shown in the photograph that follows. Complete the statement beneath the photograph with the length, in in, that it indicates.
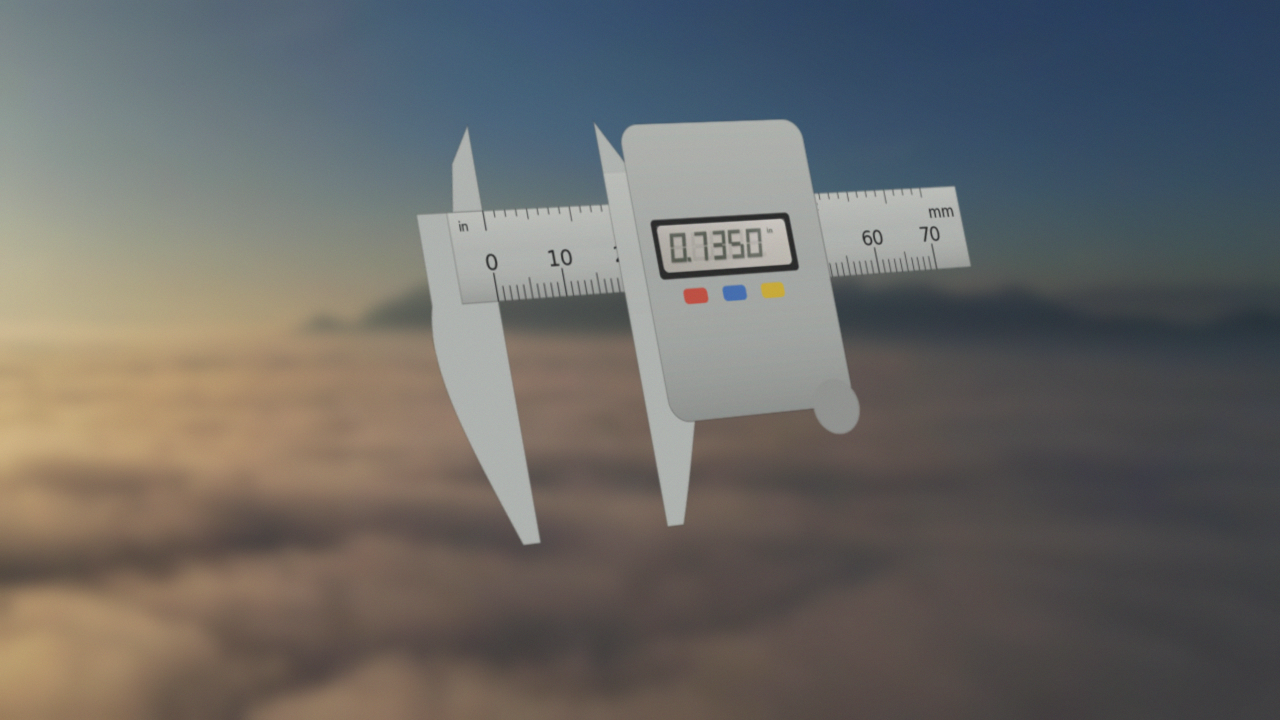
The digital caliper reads 0.7350 in
